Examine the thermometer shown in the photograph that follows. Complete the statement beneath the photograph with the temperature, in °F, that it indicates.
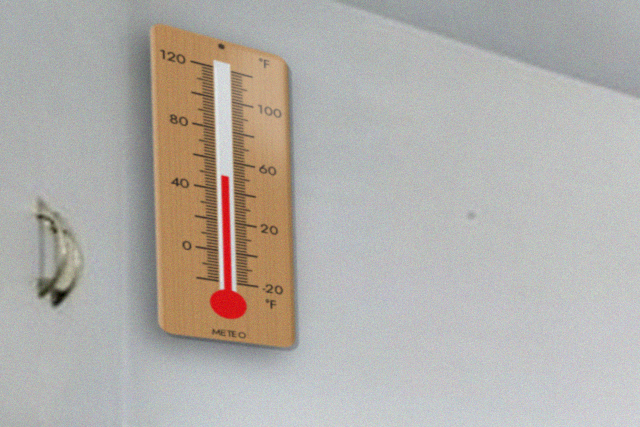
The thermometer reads 50 °F
